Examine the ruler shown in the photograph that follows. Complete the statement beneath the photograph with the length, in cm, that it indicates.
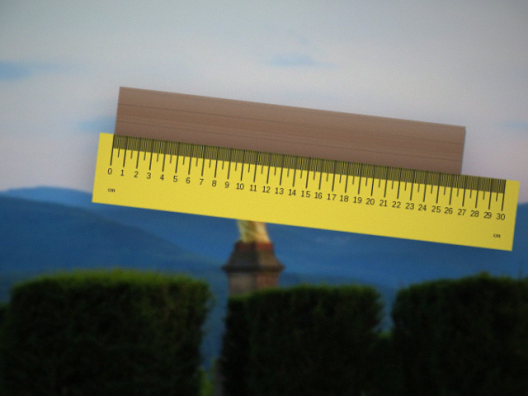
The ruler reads 26.5 cm
